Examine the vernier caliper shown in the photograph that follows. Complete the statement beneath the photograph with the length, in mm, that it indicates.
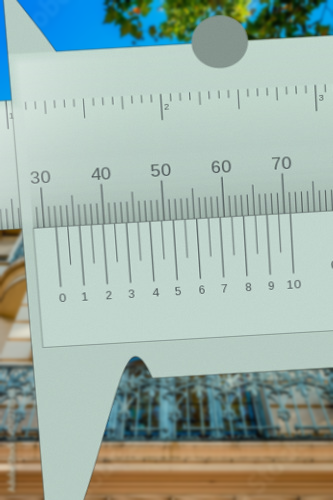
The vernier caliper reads 32.0 mm
